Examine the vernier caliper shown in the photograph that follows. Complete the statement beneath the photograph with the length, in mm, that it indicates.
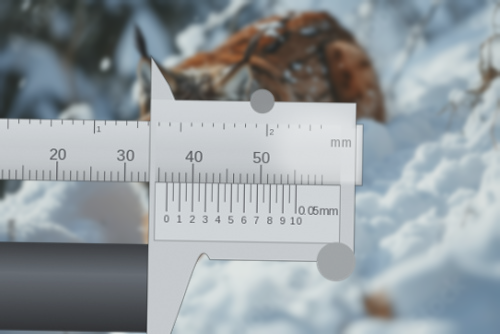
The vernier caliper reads 36.2 mm
